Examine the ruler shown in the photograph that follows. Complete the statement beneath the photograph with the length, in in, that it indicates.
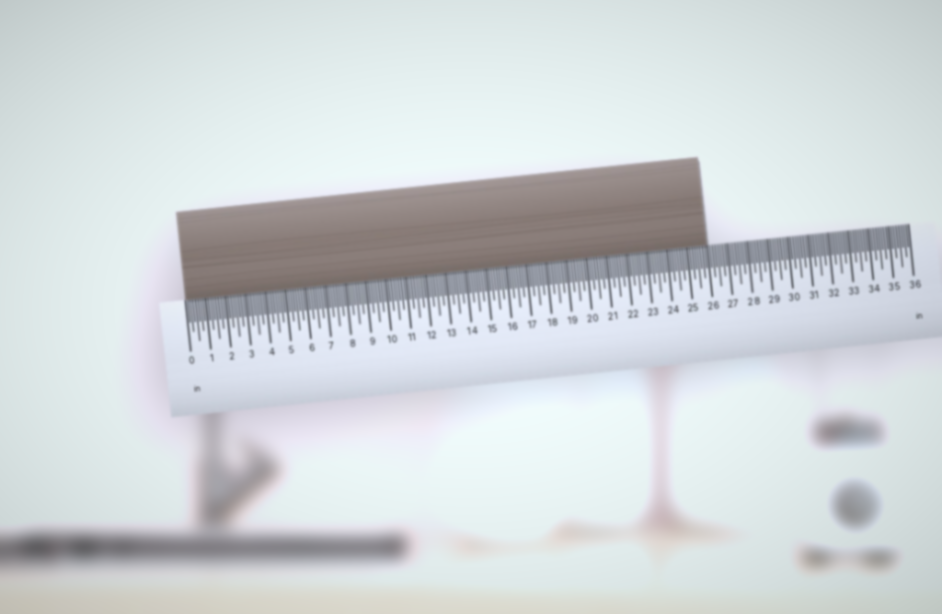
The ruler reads 26 in
